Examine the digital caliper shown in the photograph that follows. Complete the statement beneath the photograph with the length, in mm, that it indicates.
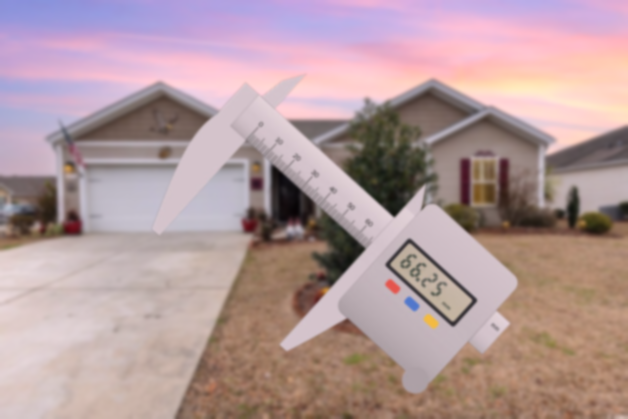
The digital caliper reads 66.25 mm
